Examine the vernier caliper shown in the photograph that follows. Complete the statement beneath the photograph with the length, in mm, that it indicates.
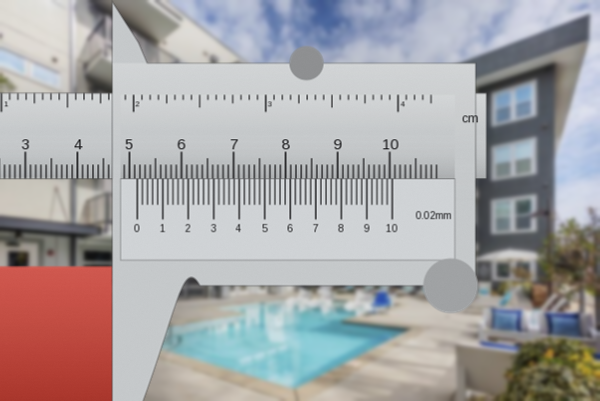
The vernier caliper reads 51.5 mm
